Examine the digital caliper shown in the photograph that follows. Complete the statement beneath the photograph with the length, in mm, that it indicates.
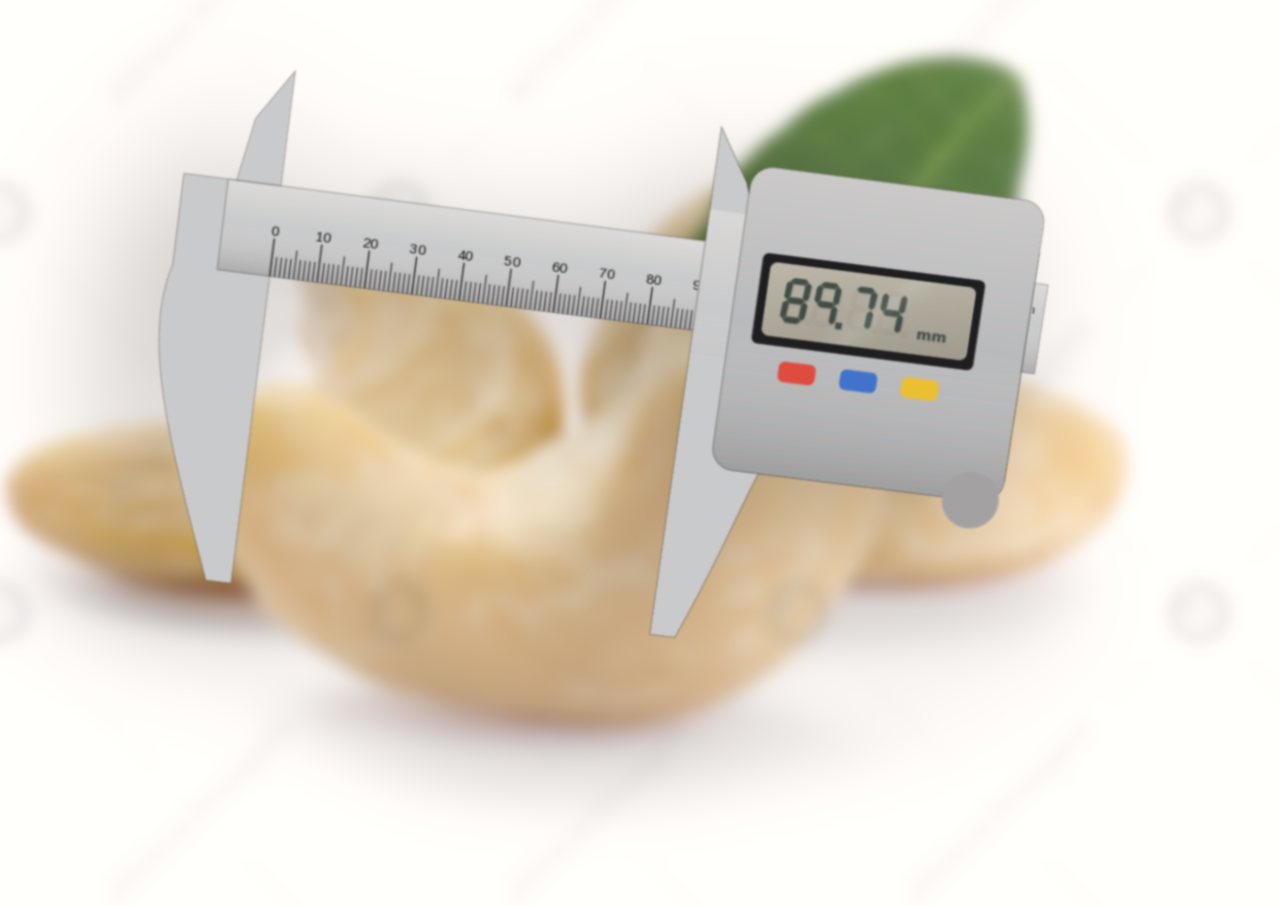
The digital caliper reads 89.74 mm
